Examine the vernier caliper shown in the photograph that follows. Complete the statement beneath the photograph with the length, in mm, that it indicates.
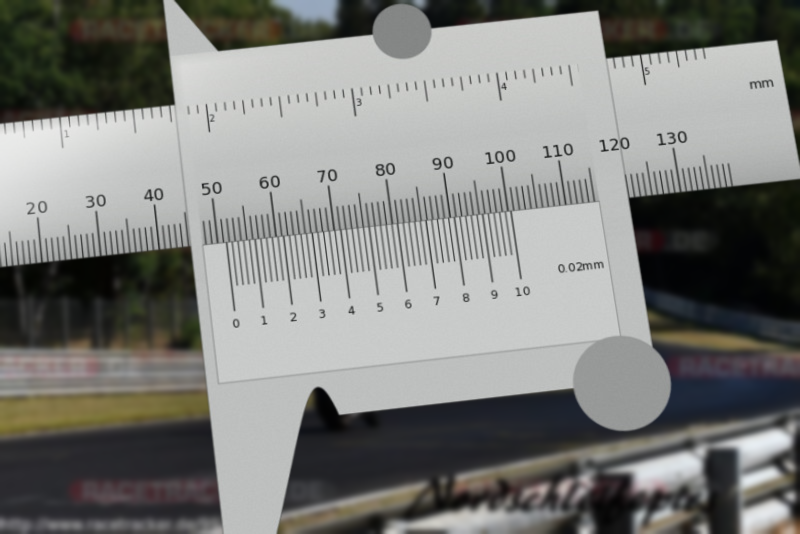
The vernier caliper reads 51.5 mm
